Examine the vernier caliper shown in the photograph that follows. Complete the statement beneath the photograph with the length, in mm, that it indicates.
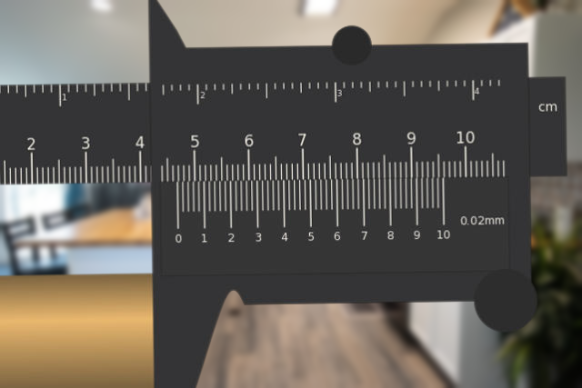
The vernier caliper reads 46.8 mm
